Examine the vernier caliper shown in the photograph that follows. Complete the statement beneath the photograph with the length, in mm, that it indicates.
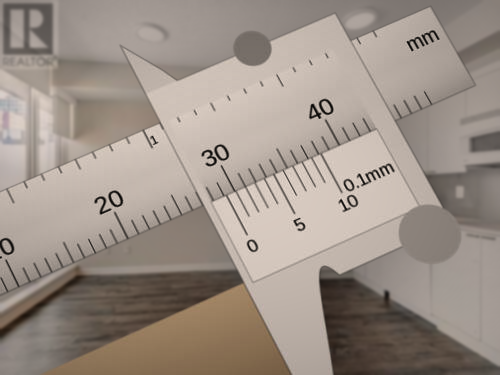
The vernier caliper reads 29.2 mm
